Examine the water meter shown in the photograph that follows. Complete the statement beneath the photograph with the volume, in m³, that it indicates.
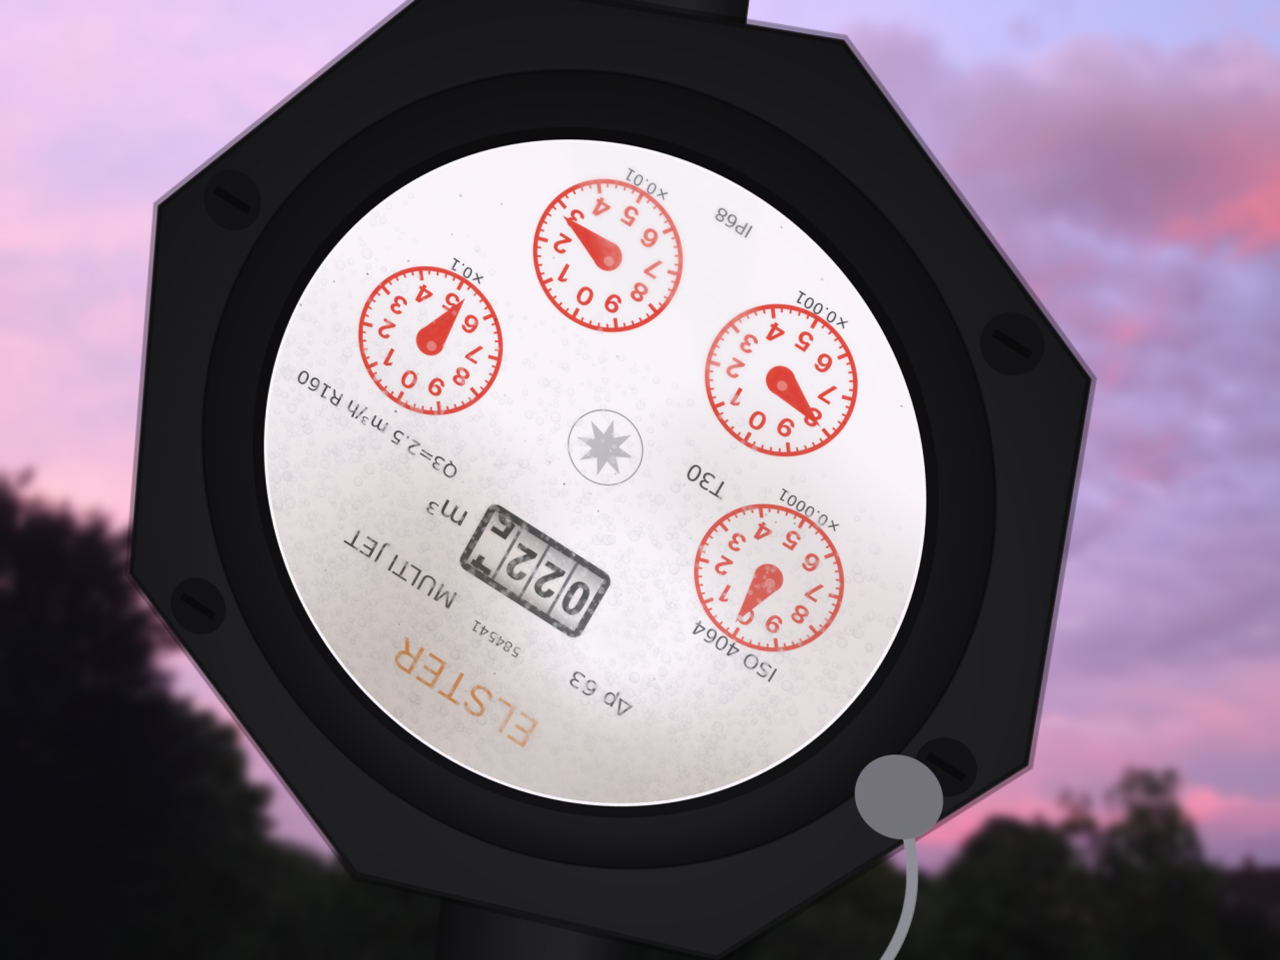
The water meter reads 224.5280 m³
